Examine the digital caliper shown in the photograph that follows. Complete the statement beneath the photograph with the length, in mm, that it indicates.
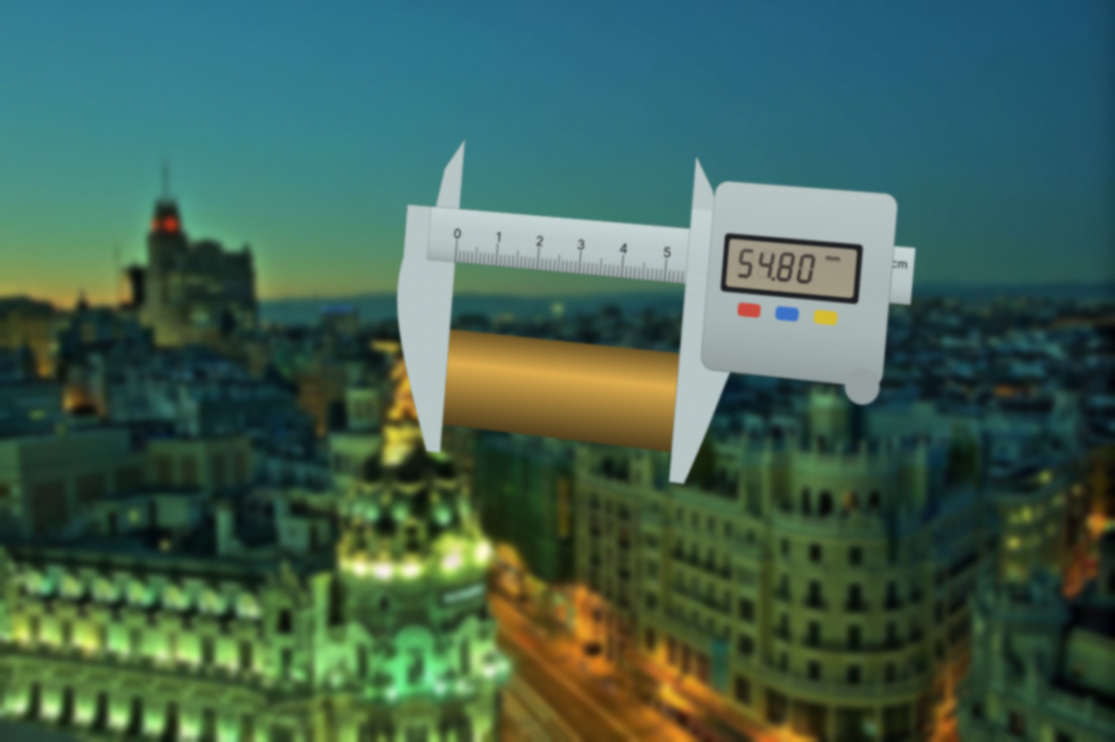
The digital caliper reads 54.80 mm
